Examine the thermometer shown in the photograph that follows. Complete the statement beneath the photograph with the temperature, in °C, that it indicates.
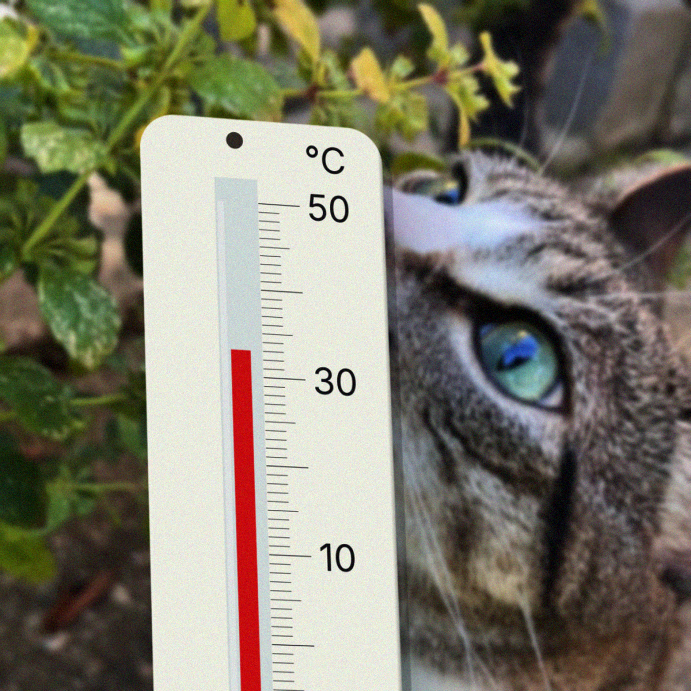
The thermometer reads 33 °C
